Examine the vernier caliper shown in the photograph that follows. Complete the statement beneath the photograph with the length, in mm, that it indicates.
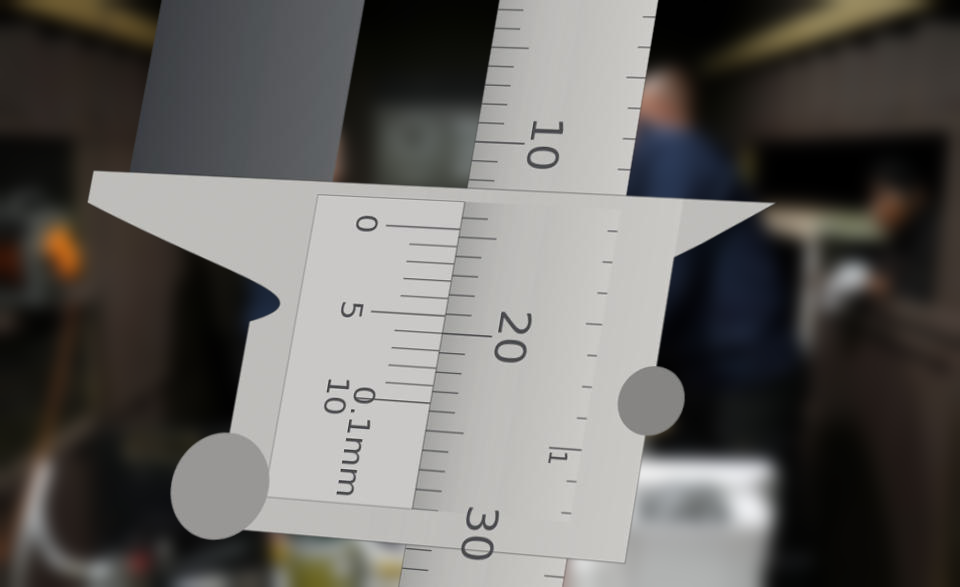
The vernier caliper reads 14.6 mm
